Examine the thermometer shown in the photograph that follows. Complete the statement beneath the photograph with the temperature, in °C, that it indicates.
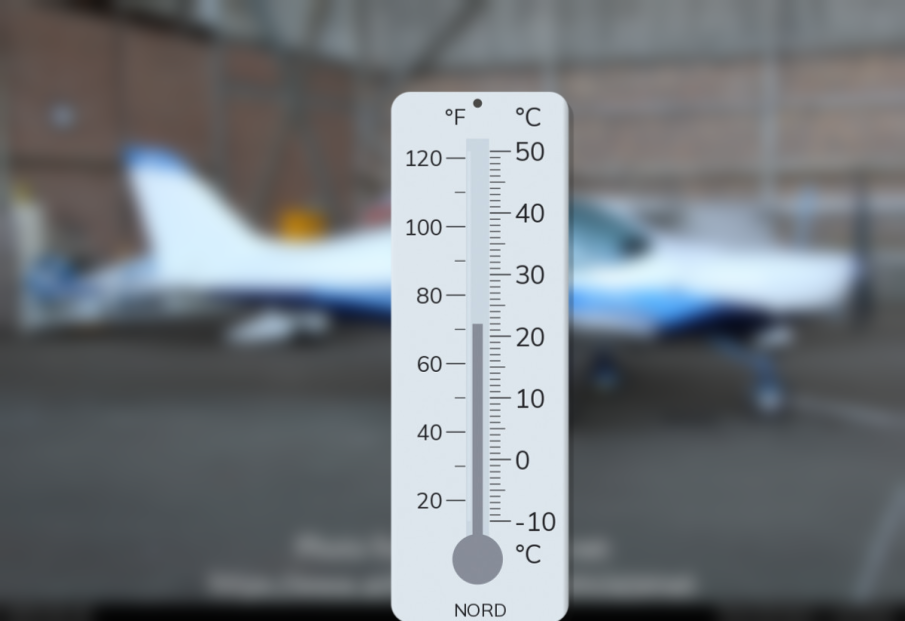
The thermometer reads 22 °C
